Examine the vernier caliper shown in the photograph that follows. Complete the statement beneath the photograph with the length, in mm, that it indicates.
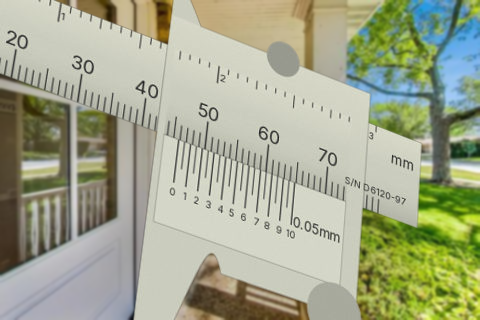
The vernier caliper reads 45.8 mm
